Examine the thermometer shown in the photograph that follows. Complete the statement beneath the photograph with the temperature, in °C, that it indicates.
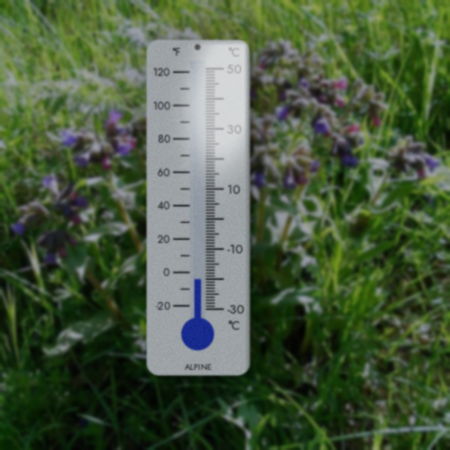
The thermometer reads -20 °C
